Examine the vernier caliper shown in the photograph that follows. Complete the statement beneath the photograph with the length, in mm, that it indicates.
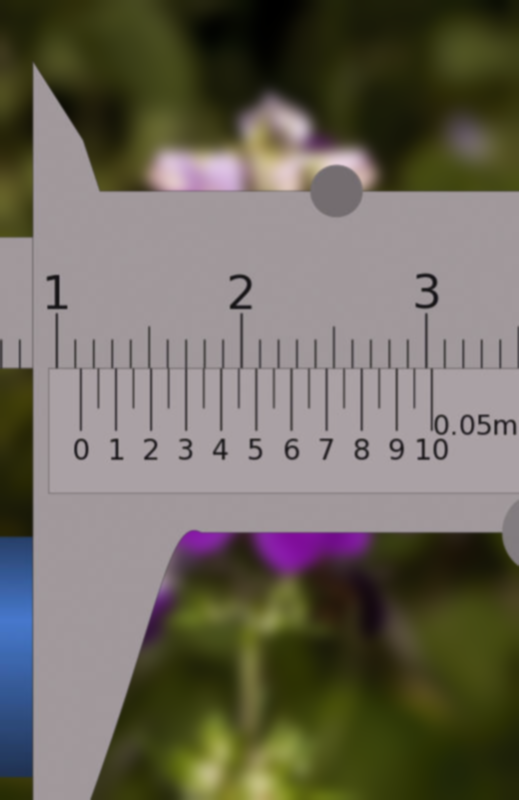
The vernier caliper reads 11.3 mm
